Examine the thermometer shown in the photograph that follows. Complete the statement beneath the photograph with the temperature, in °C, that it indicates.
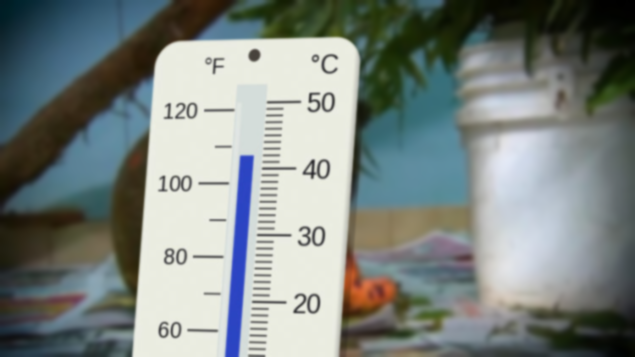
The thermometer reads 42 °C
